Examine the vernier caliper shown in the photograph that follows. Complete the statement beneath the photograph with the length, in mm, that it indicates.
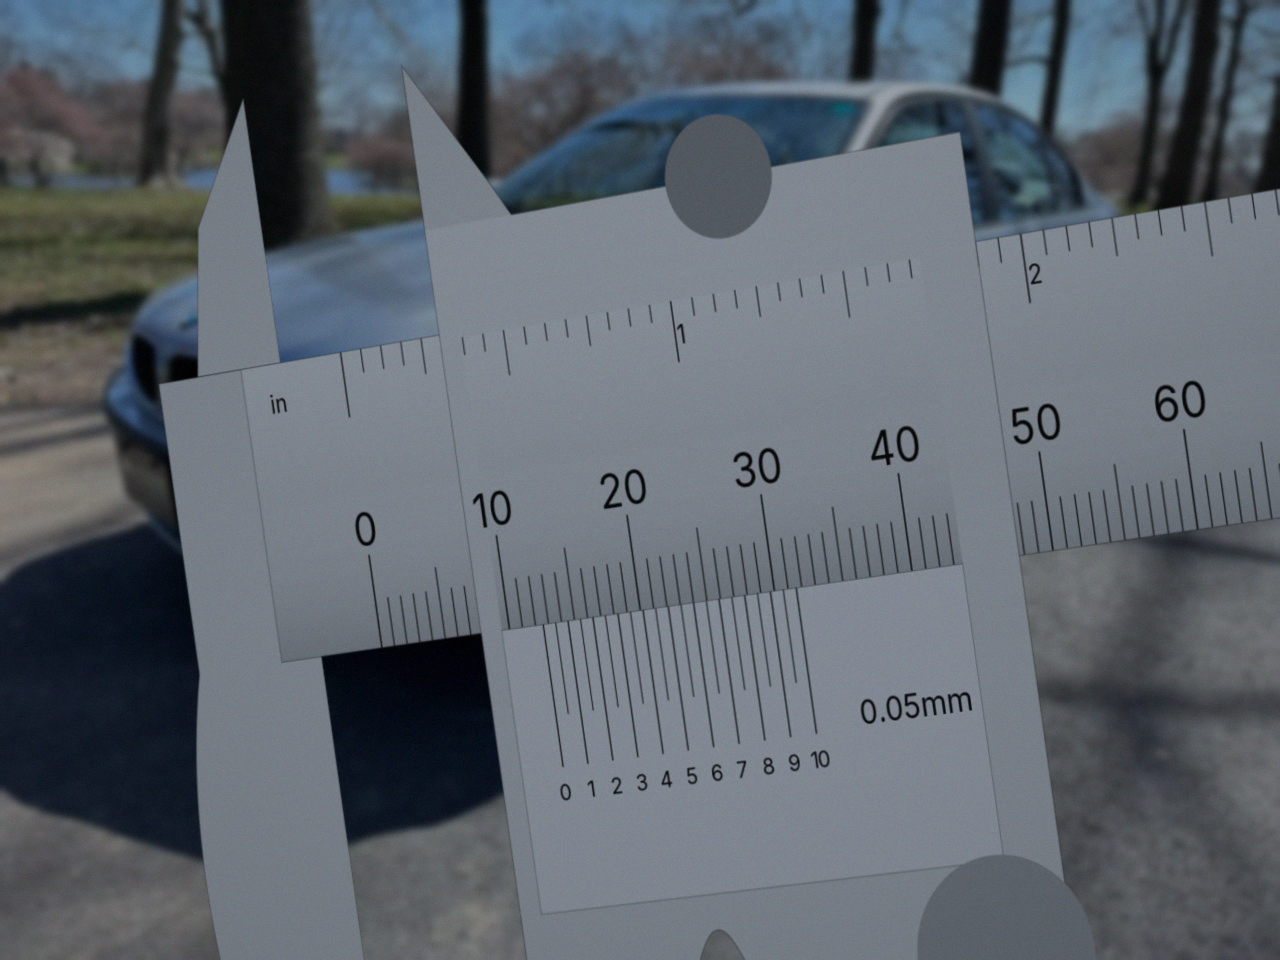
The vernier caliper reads 12.6 mm
